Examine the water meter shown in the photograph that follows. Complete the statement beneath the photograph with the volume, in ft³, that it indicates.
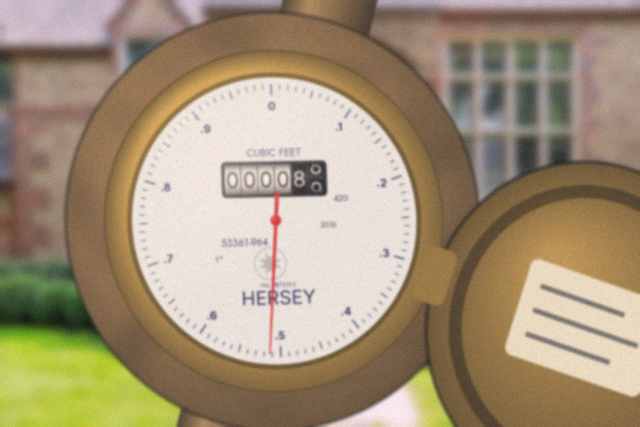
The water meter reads 88.51 ft³
